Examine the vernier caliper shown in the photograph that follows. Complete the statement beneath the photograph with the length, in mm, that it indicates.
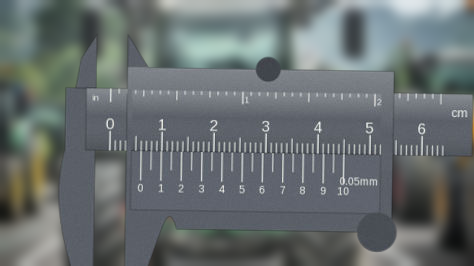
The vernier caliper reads 6.0 mm
